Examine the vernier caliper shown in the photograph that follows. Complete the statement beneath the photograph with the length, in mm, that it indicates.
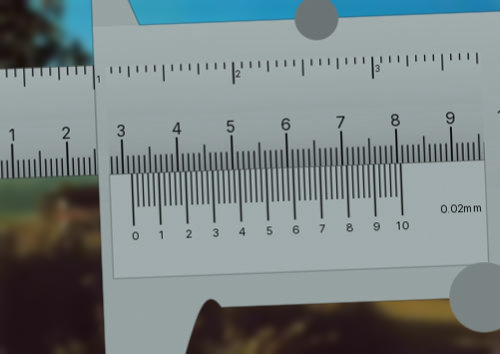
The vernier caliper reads 31.6 mm
